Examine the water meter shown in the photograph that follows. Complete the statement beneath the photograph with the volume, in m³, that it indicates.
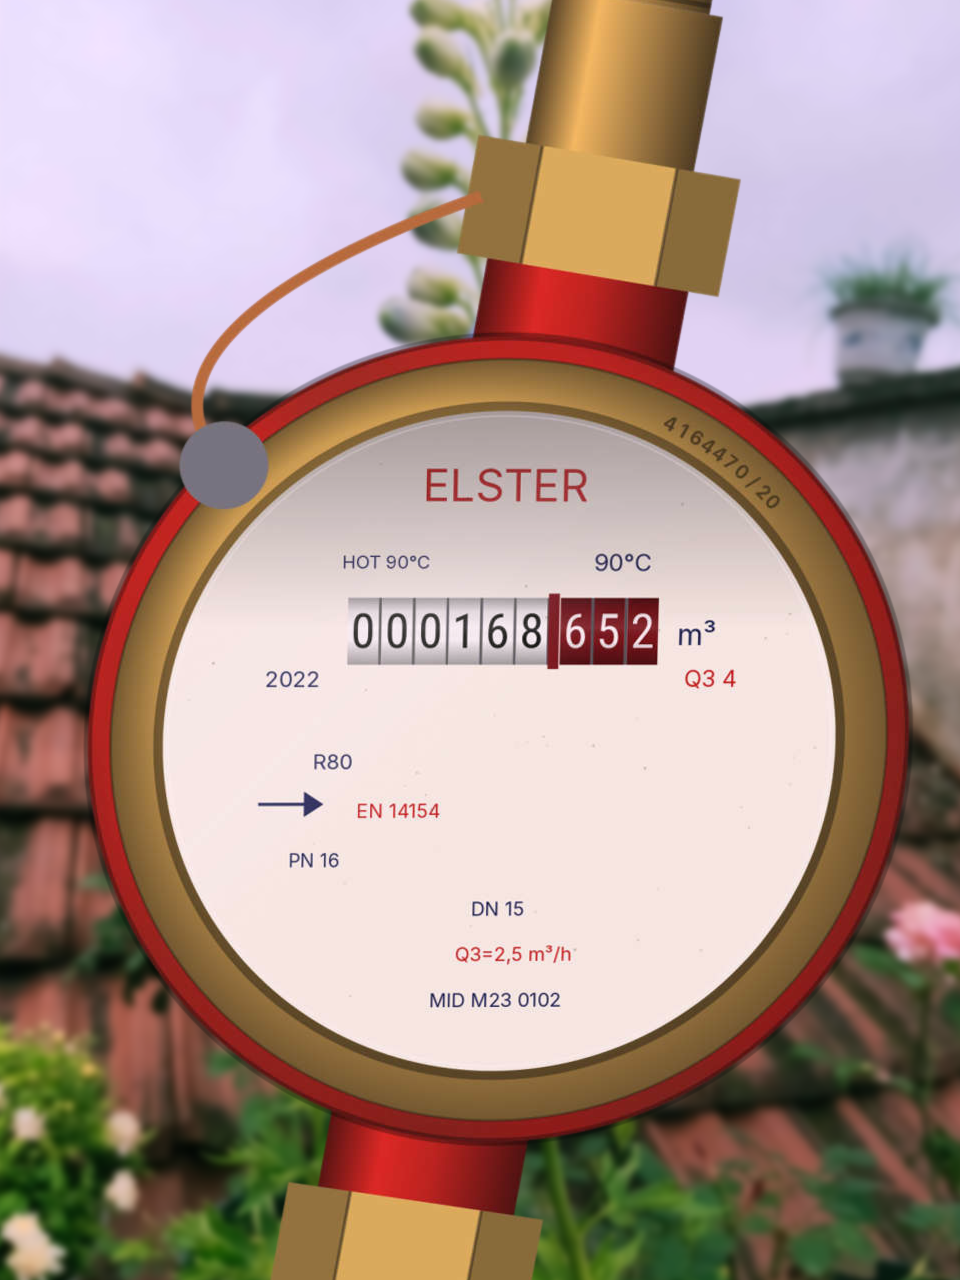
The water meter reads 168.652 m³
